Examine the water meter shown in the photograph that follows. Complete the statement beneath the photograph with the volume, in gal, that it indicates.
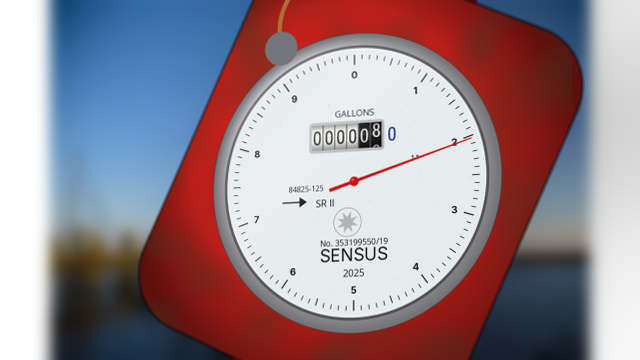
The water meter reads 82.0 gal
